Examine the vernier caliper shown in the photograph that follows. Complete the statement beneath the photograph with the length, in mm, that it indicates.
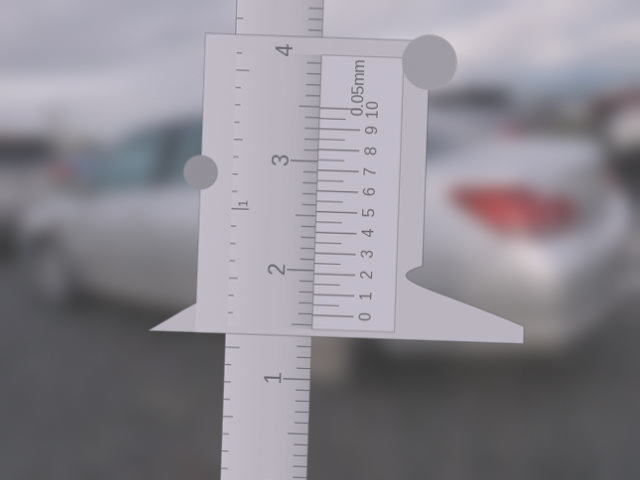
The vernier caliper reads 15.9 mm
